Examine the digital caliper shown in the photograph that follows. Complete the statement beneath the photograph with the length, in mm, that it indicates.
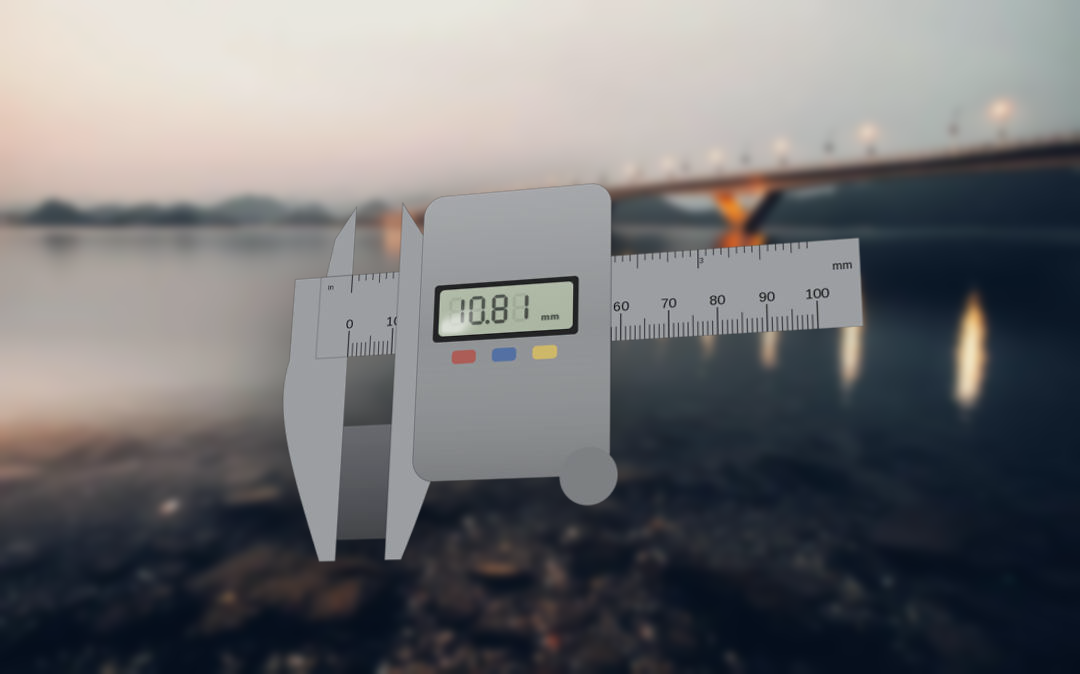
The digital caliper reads 10.81 mm
